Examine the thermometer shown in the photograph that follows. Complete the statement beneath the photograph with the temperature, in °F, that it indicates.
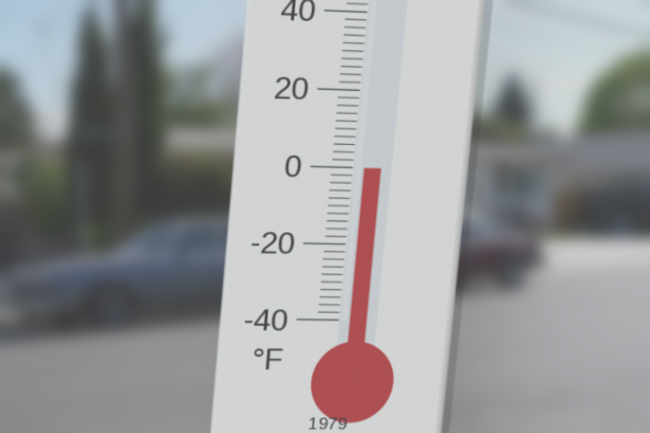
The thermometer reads 0 °F
